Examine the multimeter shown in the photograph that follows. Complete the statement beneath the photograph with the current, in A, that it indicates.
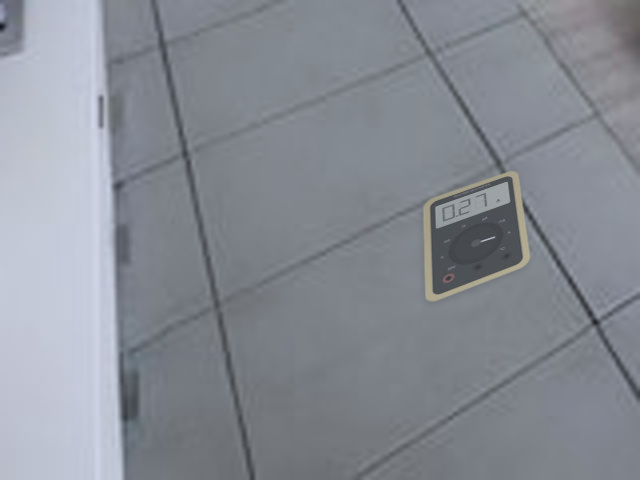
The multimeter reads 0.27 A
